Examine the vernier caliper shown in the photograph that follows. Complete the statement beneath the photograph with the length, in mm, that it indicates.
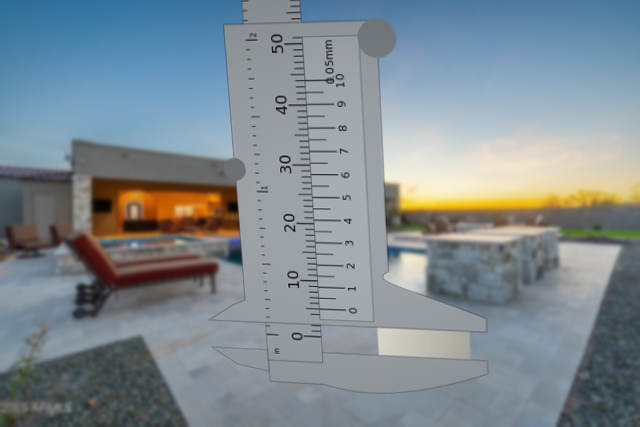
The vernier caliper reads 5.0 mm
